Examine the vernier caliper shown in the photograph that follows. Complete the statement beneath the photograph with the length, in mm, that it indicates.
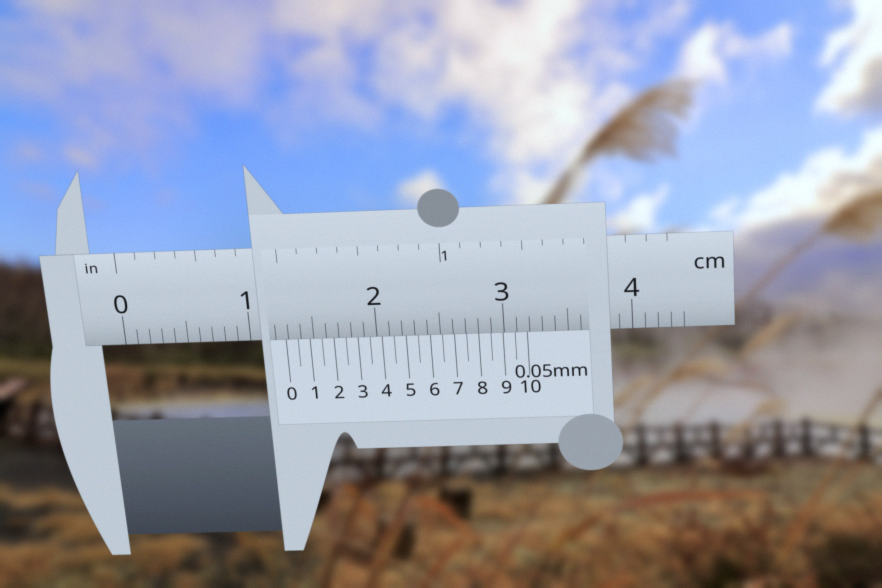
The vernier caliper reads 12.8 mm
